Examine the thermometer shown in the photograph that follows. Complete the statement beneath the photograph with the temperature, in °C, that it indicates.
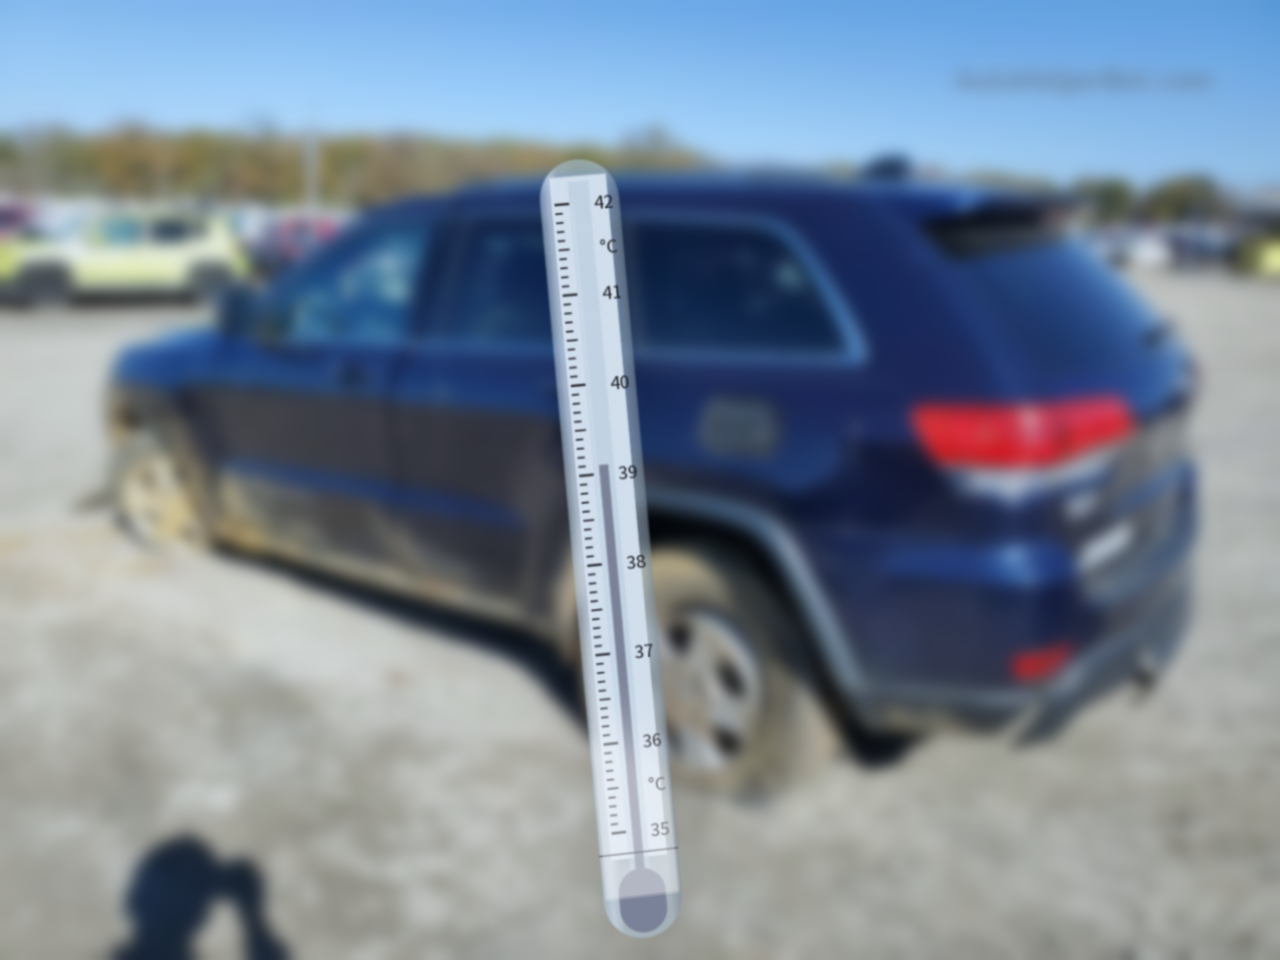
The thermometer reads 39.1 °C
